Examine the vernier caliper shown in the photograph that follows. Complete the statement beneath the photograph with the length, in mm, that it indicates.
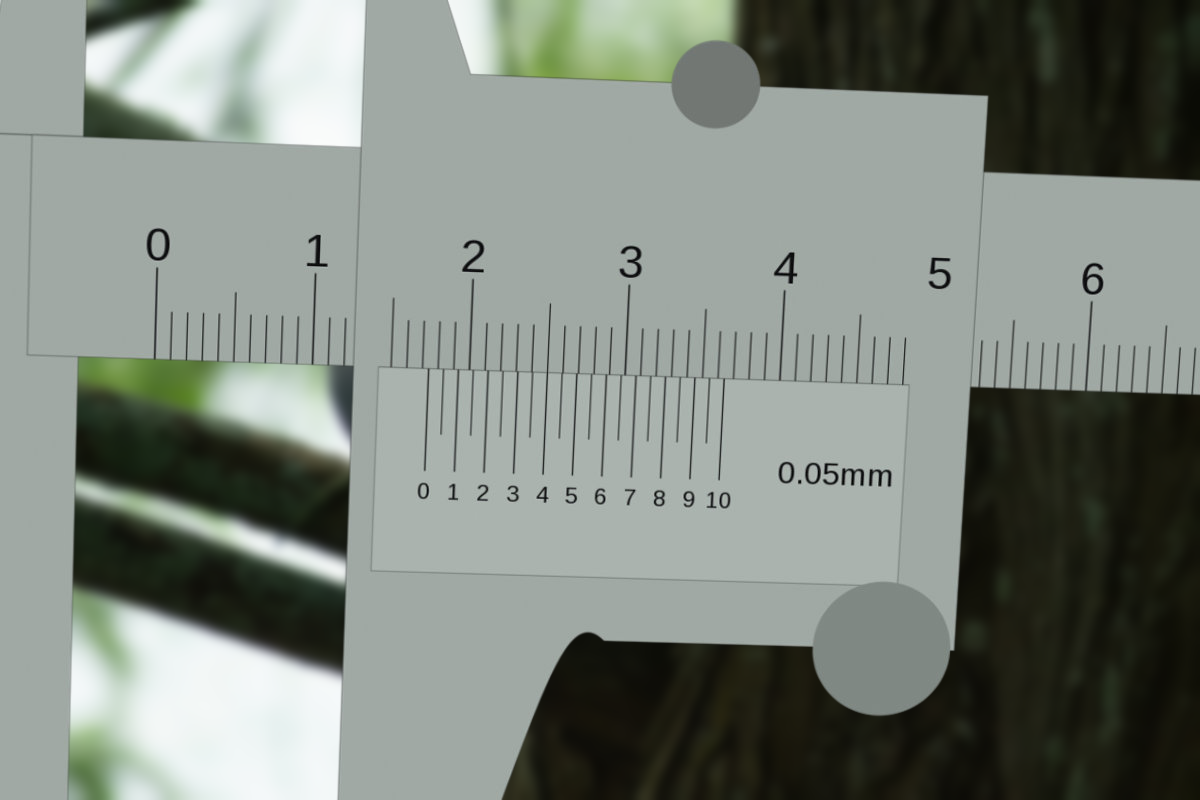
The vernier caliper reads 17.4 mm
